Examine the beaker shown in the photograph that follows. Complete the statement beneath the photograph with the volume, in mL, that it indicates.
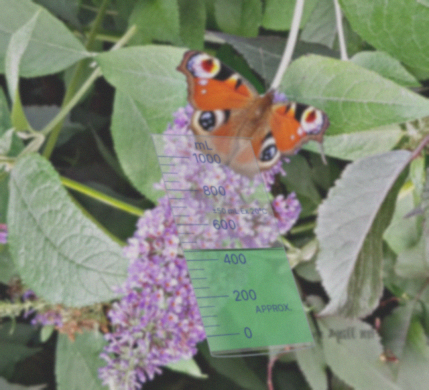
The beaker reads 450 mL
